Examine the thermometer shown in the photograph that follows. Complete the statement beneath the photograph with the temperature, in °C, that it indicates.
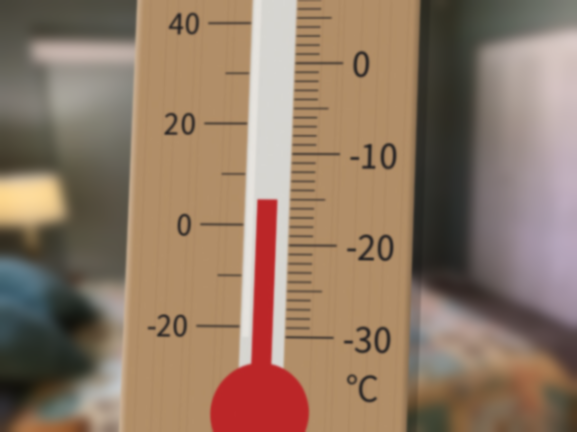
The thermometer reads -15 °C
